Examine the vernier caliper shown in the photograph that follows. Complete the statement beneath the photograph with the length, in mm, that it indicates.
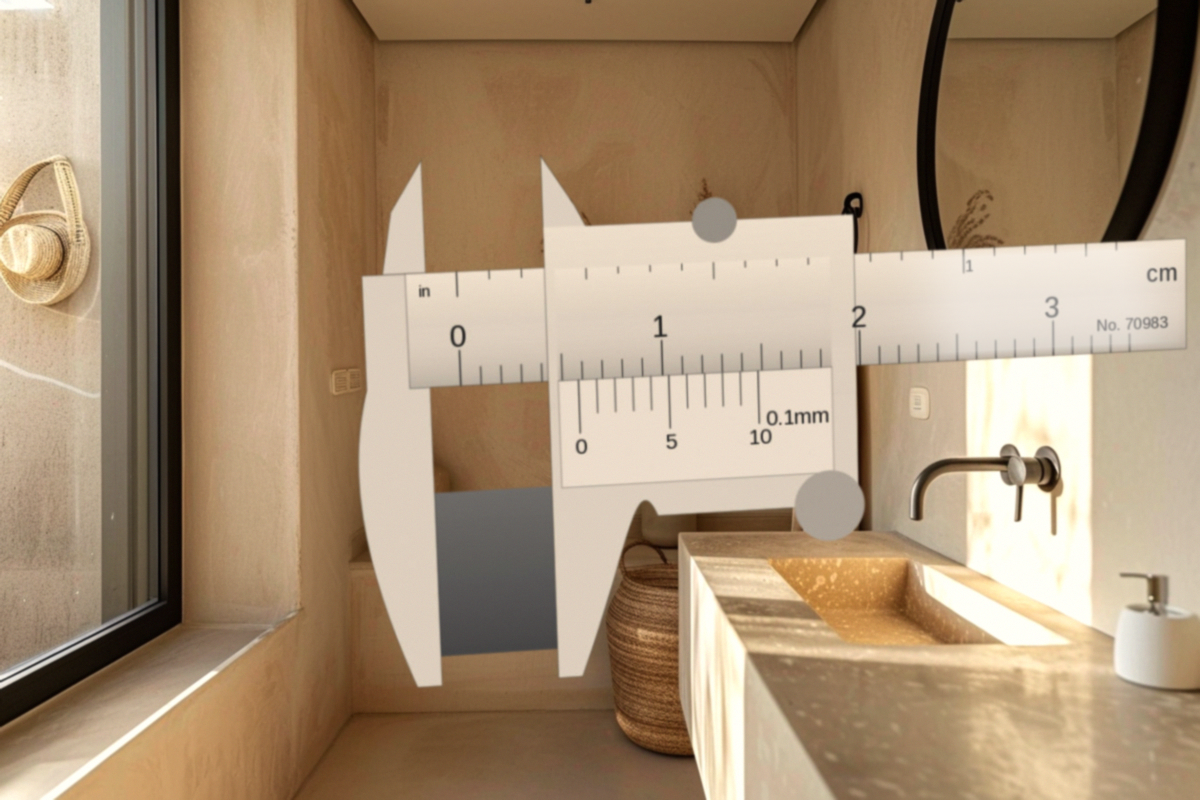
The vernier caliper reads 5.8 mm
